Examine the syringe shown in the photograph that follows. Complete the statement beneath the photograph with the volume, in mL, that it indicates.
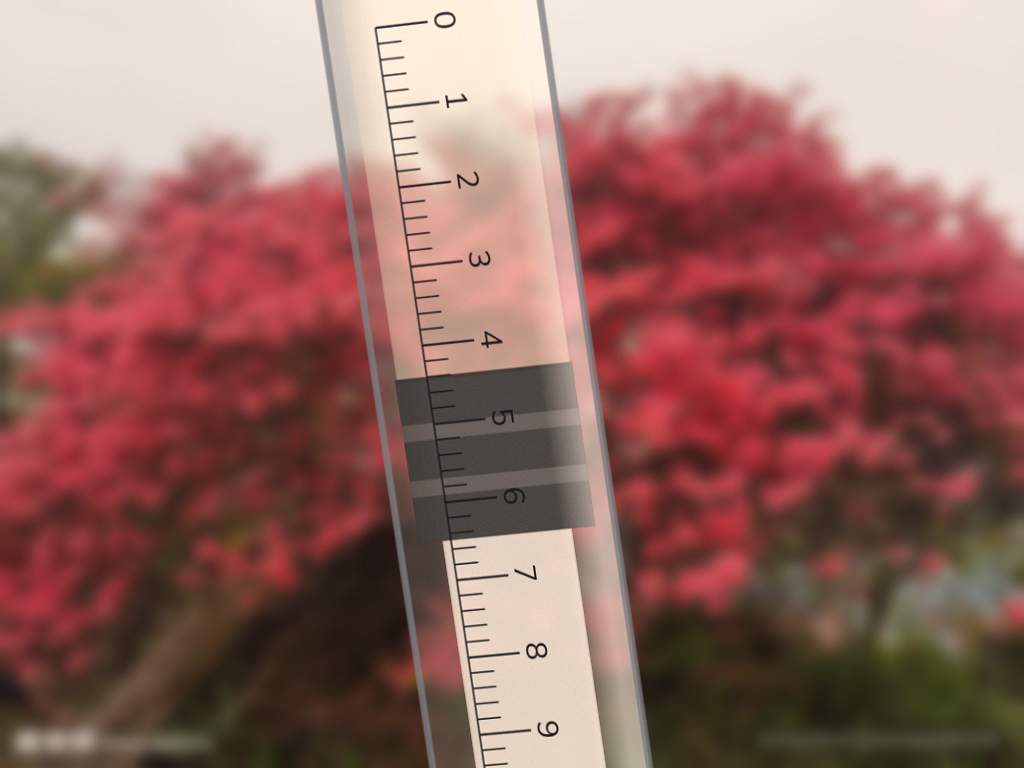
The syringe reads 4.4 mL
